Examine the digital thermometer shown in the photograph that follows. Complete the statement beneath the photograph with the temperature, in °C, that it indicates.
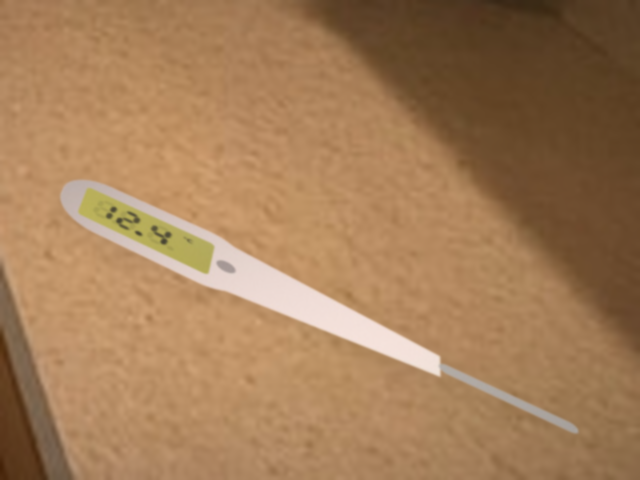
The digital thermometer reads 12.4 °C
